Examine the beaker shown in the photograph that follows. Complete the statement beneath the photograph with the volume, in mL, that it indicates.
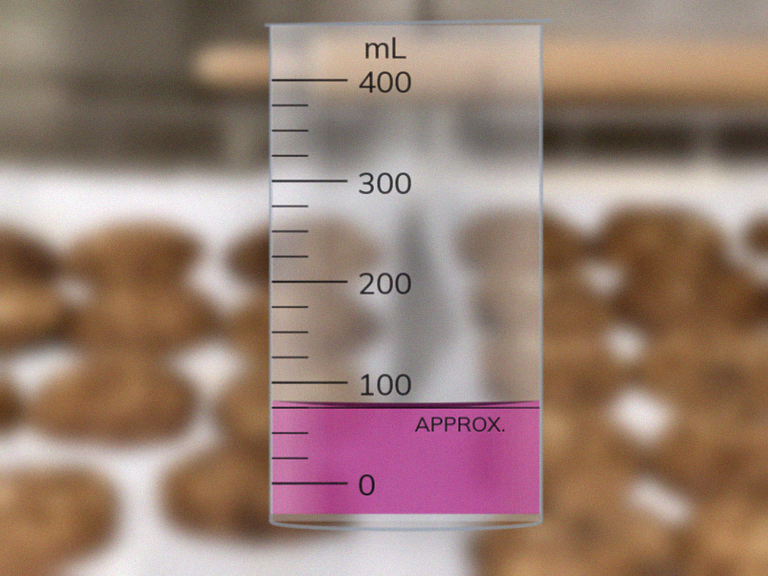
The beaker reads 75 mL
